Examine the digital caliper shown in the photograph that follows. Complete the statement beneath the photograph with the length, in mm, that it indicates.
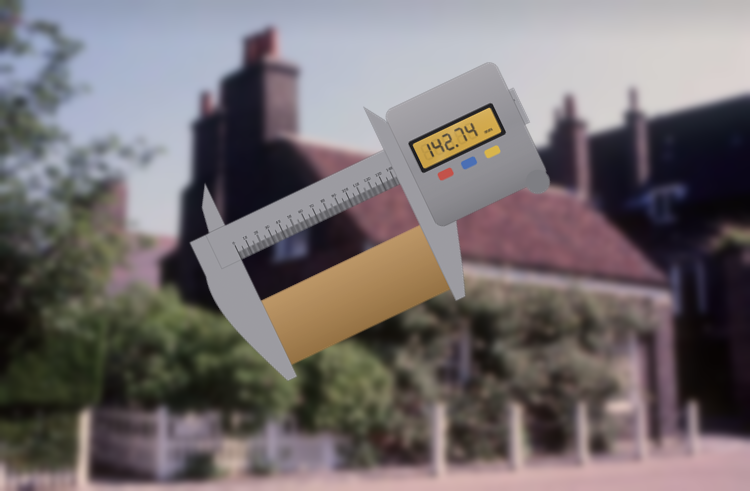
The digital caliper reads 142.74 mm
